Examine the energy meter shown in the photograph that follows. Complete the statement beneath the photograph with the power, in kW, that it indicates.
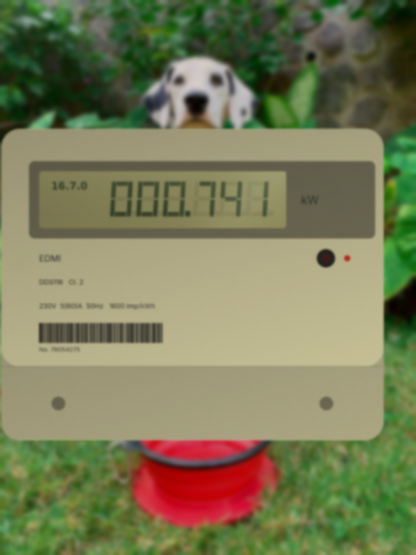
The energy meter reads 0.741 kW
